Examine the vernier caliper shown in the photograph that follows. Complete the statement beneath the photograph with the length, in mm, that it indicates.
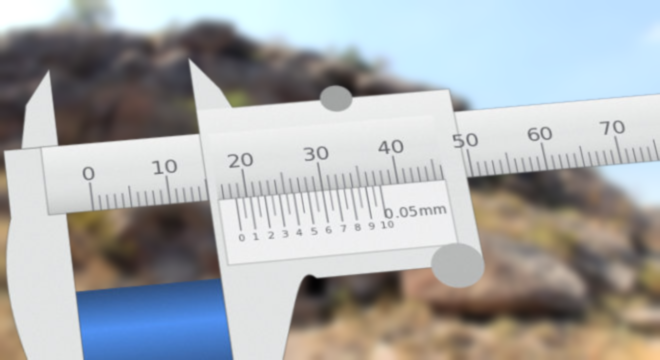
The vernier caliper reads 18.6 mm
